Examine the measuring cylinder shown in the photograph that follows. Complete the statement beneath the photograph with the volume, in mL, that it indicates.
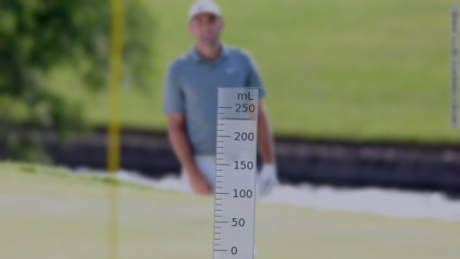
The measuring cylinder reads 230 mL
